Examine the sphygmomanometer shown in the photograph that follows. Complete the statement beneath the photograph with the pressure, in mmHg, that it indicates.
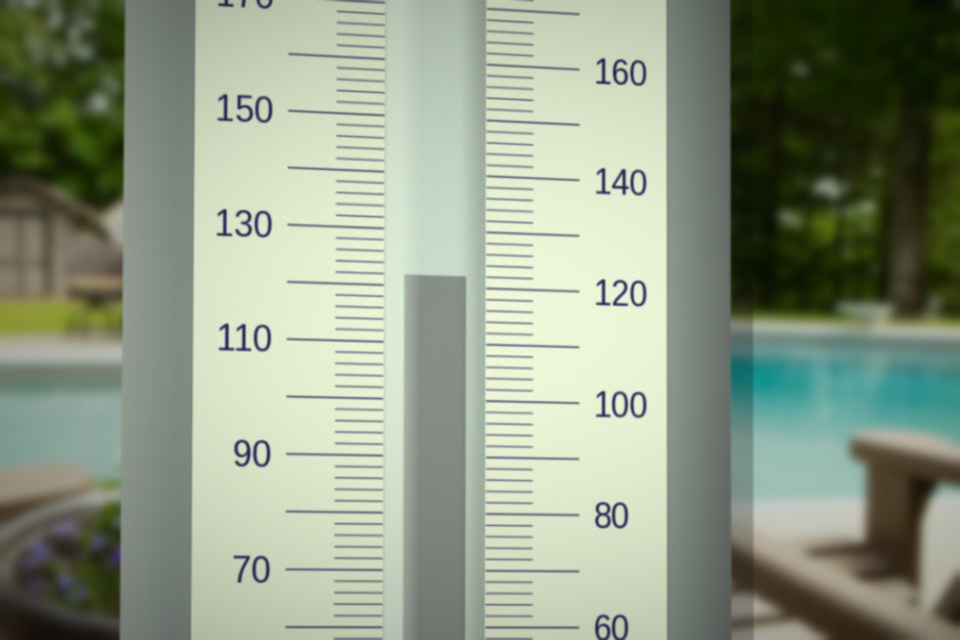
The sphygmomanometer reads 122 mmHg
